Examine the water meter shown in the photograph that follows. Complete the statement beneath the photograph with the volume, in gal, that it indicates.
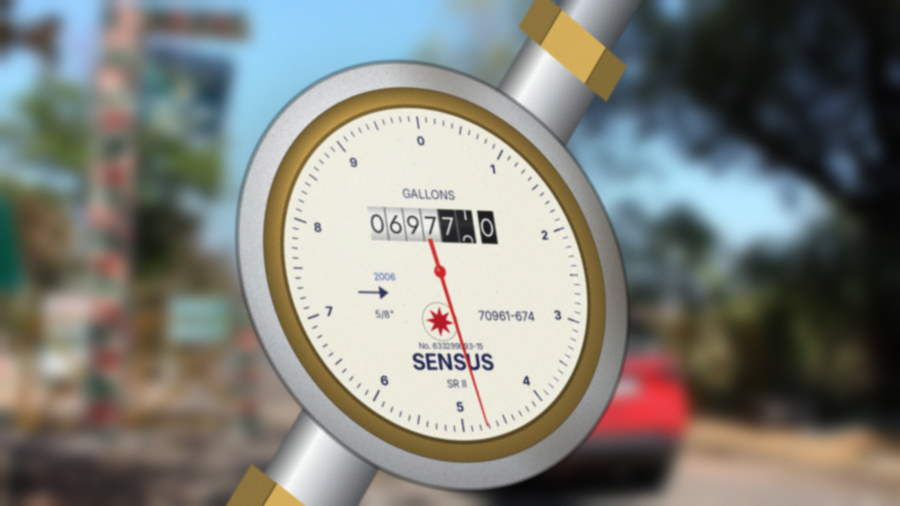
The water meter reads 697714.7 gal
